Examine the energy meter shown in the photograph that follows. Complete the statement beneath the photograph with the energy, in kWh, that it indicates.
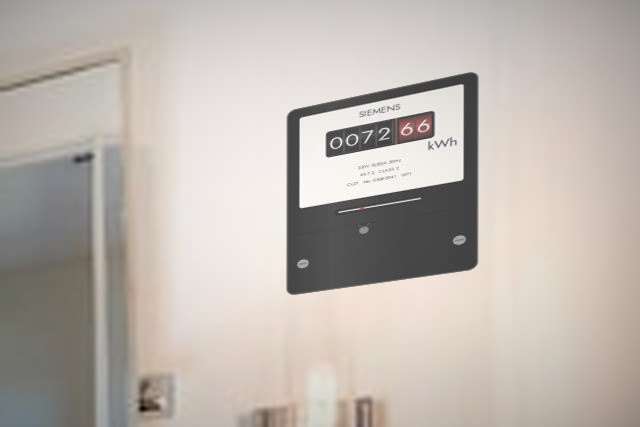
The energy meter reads 72.66 kWh
